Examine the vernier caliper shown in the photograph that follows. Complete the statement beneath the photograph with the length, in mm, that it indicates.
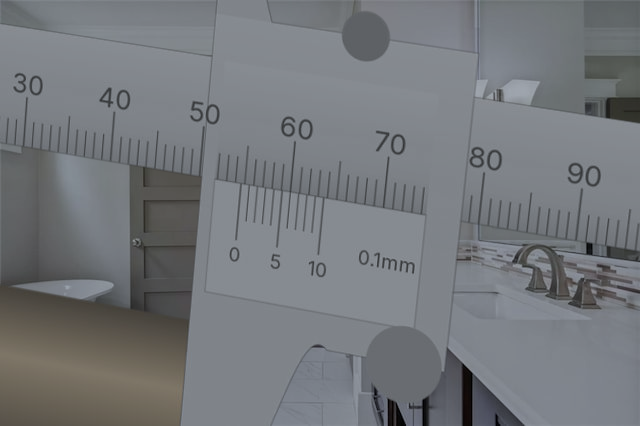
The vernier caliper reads 54.6 mm
